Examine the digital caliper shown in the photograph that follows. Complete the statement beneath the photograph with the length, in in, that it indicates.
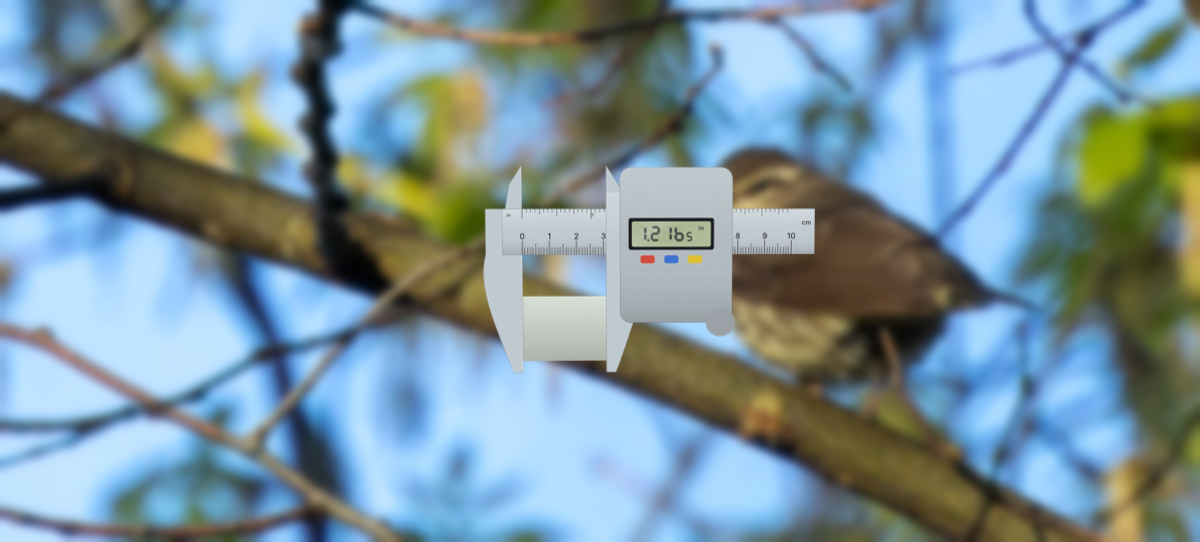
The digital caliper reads 1.2165 in
